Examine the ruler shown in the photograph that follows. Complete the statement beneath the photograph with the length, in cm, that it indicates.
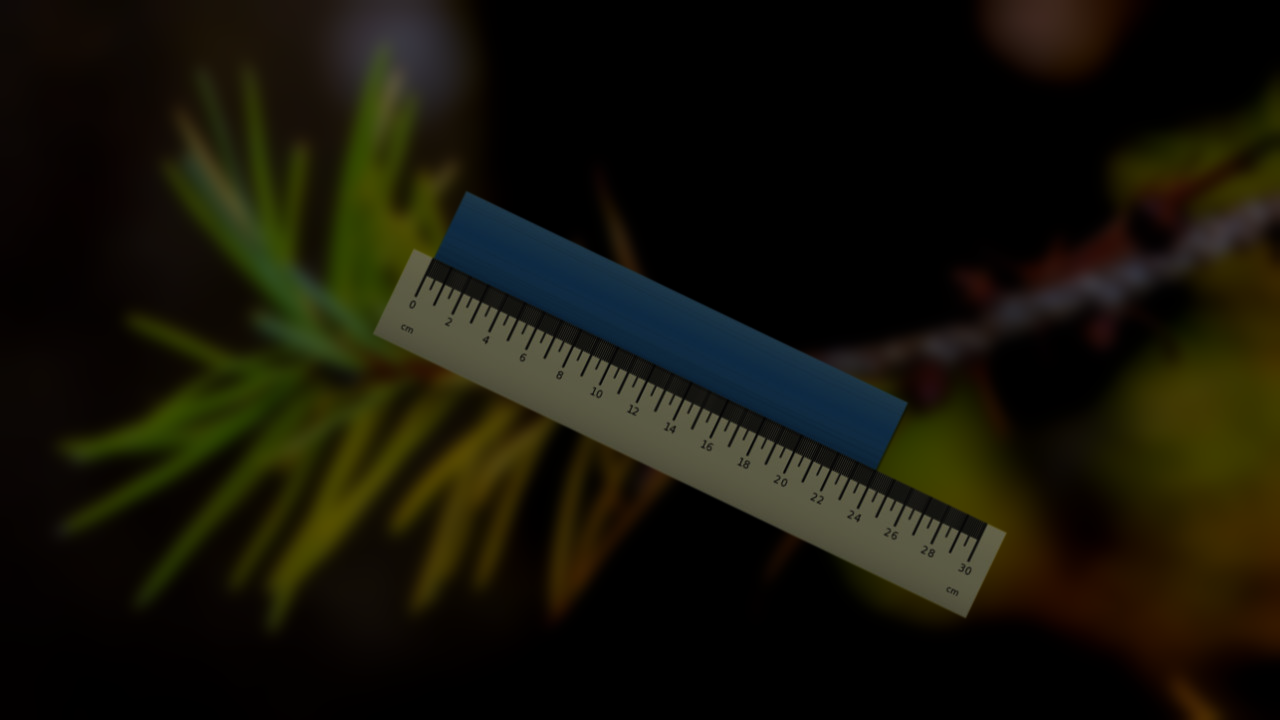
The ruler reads 24 cm
